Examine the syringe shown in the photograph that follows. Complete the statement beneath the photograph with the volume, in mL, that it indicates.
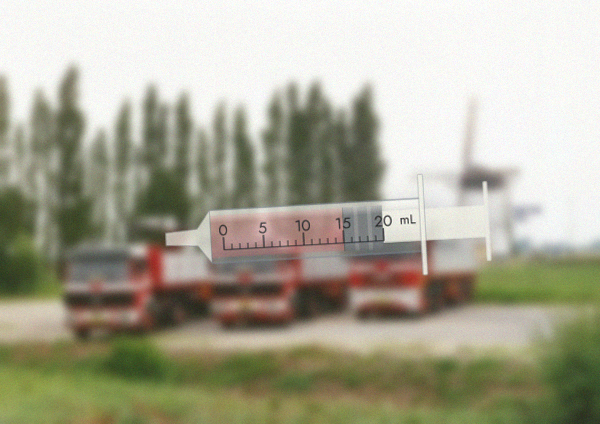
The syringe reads 15 mL
